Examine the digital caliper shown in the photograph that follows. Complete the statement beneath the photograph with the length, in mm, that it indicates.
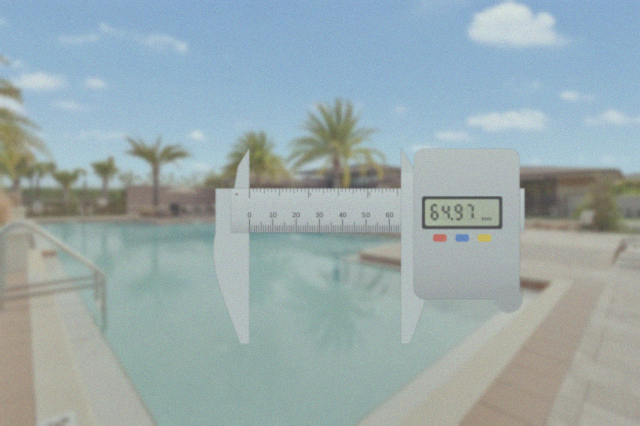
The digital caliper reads 64.97 mm
